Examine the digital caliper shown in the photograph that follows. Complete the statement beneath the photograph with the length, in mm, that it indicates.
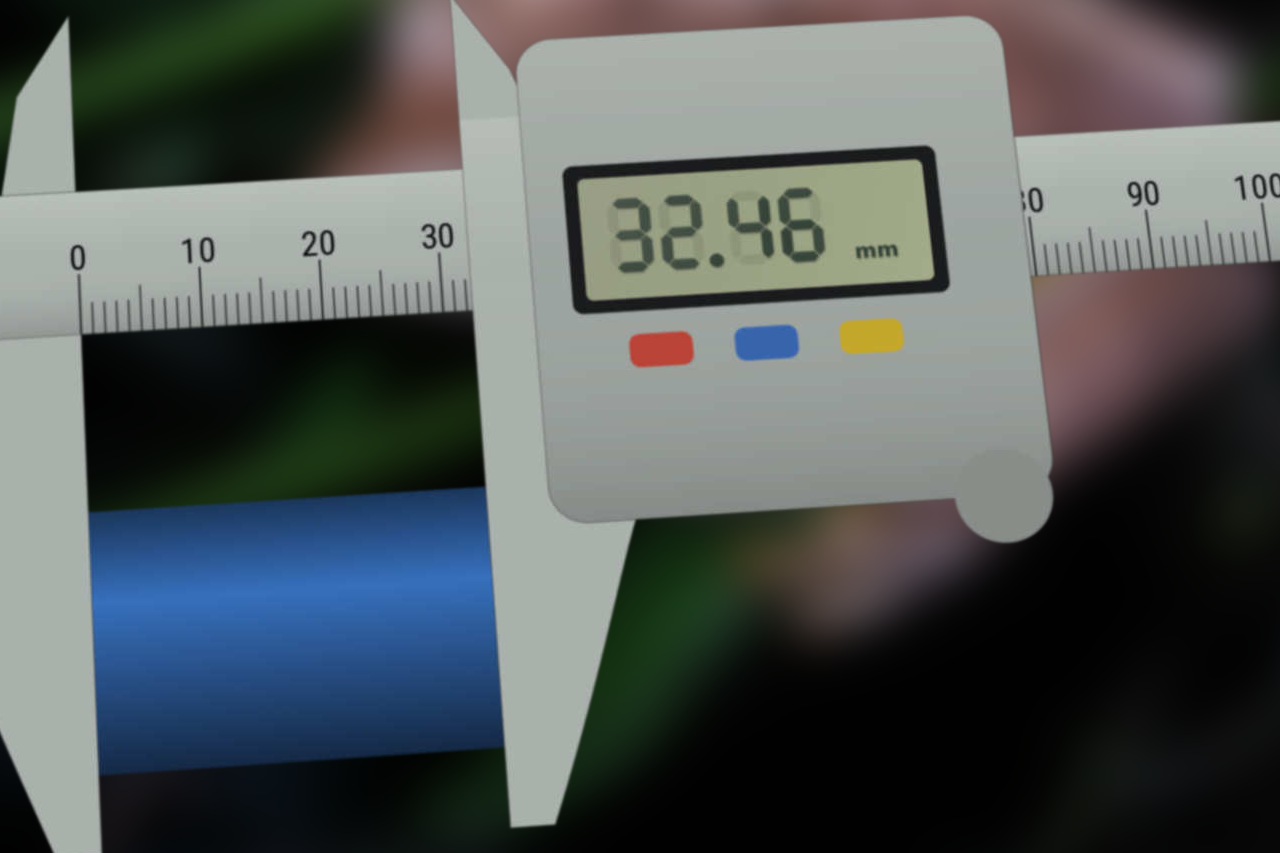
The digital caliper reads 32.46 mm
